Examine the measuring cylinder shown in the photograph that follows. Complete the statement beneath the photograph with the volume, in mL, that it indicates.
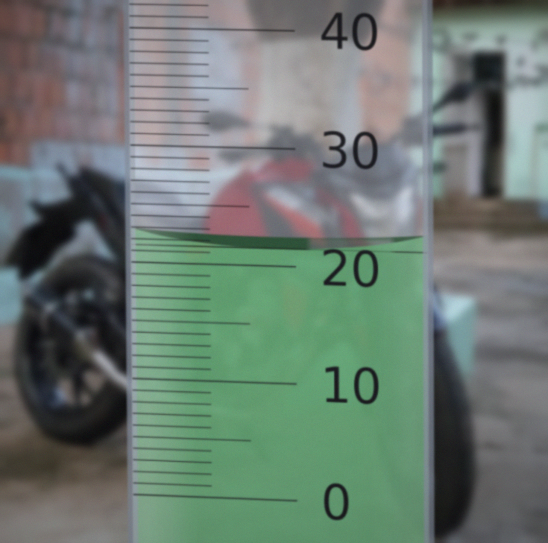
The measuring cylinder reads 21.5 mL
